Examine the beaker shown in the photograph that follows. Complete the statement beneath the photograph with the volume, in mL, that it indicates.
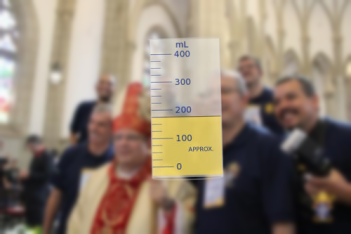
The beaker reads 175 mL
